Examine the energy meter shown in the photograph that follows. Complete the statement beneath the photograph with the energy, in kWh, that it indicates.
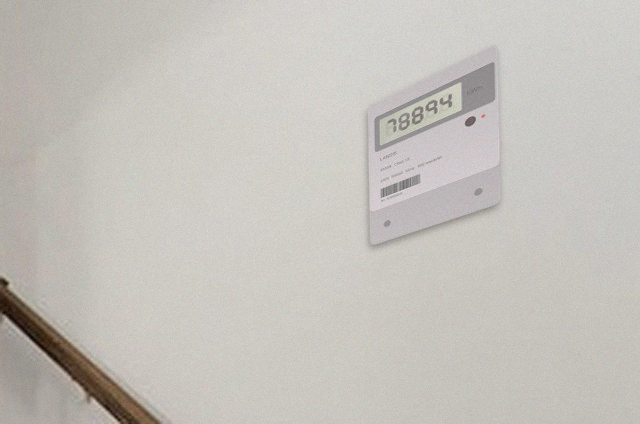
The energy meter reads 78894 kWh
